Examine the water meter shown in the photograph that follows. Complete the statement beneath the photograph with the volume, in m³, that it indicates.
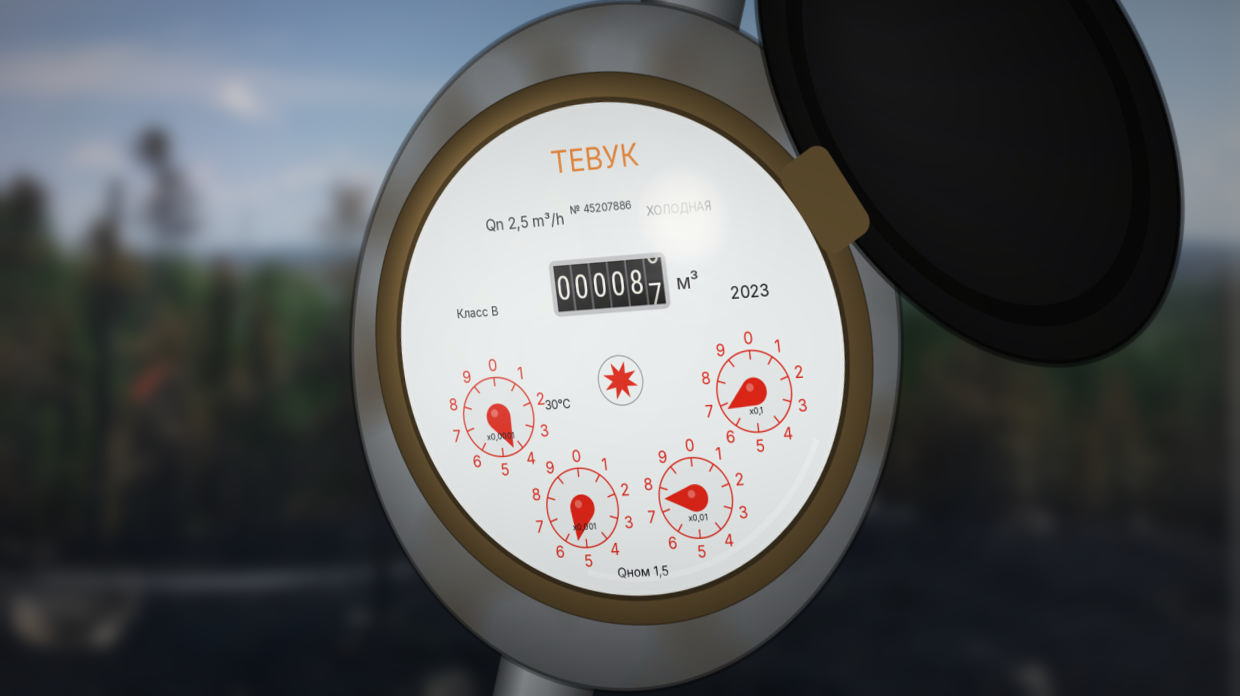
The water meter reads 86.6754 m³
